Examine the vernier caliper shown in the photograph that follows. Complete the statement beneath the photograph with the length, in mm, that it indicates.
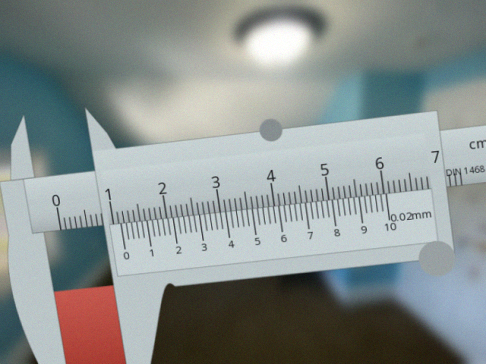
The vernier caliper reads 11.4 mm
